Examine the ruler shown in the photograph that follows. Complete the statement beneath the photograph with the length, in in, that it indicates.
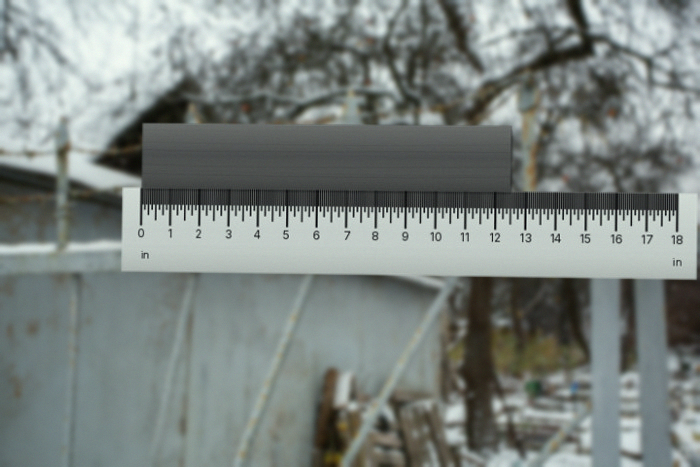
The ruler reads 12.5 in
